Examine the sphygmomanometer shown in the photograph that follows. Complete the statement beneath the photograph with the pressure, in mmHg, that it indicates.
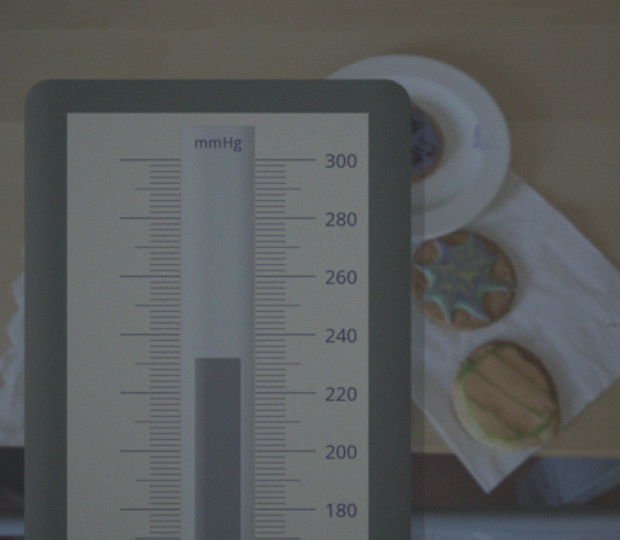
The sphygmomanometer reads 232 mmHg
